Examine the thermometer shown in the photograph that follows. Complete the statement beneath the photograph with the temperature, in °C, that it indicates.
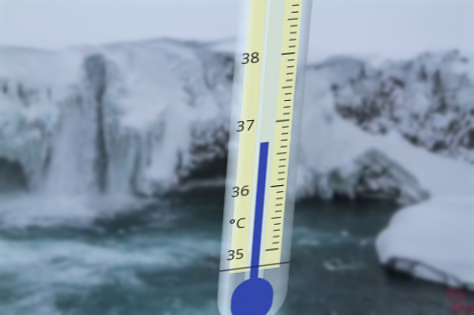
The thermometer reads 36.7 °C
